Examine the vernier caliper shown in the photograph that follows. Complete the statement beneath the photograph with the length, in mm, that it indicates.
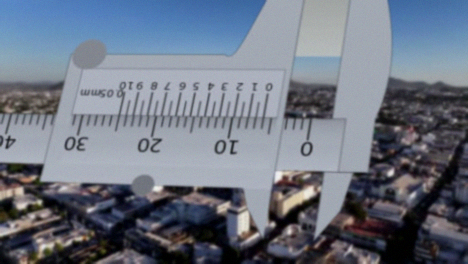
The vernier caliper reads 6.0 mm
